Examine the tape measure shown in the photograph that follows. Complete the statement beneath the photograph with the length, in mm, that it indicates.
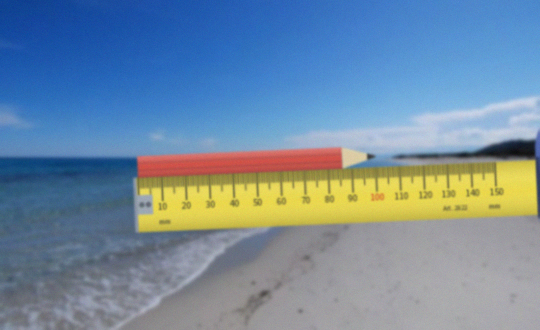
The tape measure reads 100 mm
